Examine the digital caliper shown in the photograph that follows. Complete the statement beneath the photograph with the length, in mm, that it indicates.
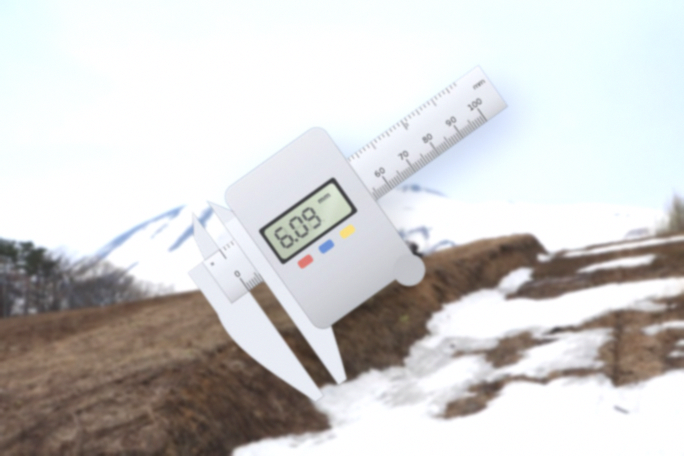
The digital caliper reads 6.09 mm
